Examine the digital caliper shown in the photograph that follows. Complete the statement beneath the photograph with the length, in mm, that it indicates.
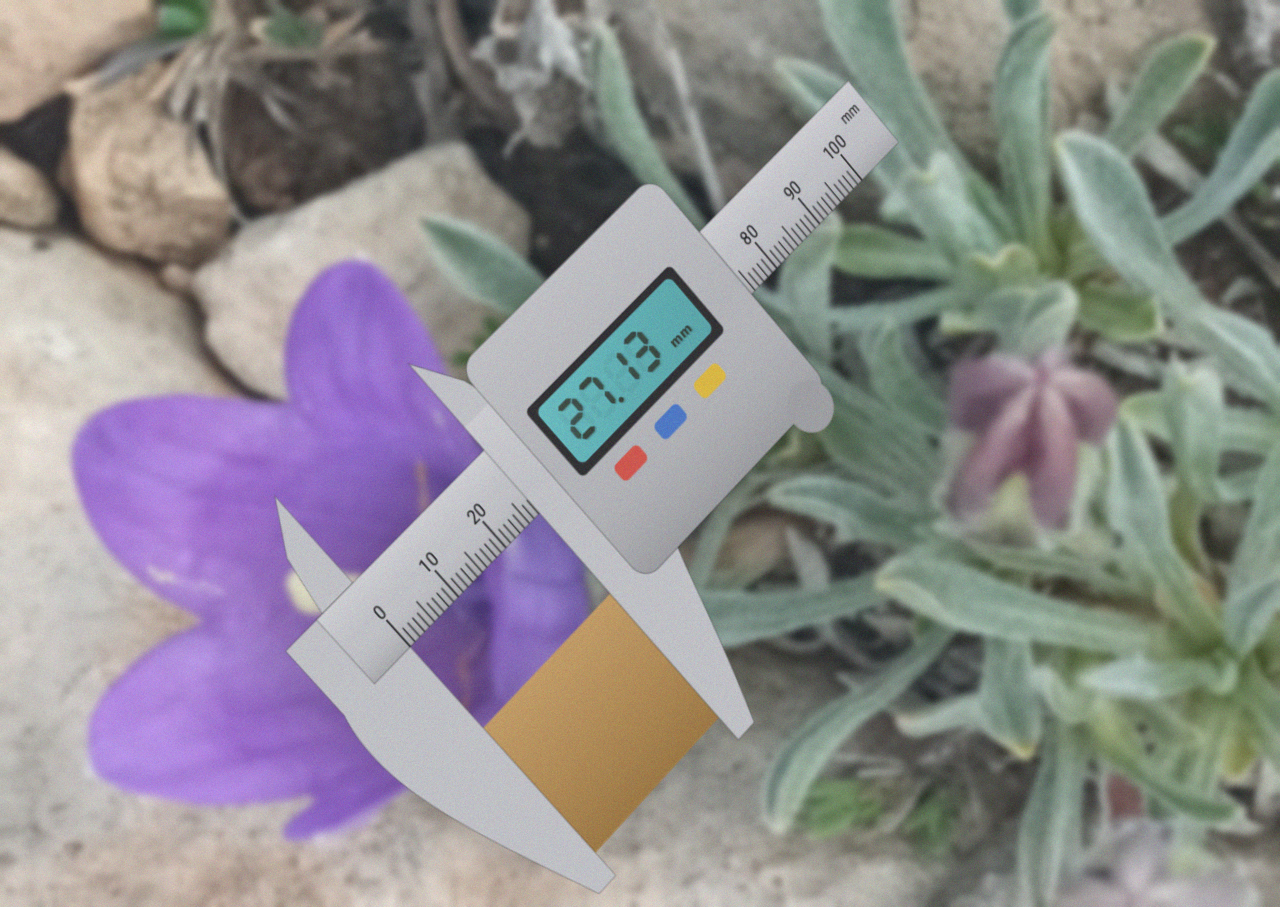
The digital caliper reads 27.13 mm
